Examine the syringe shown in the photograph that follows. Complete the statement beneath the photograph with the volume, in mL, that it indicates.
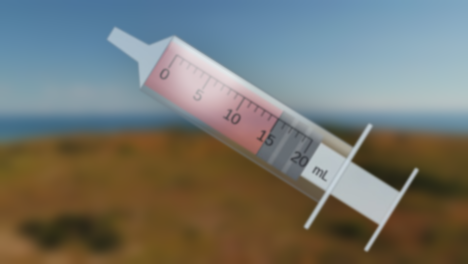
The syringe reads 15 mL
